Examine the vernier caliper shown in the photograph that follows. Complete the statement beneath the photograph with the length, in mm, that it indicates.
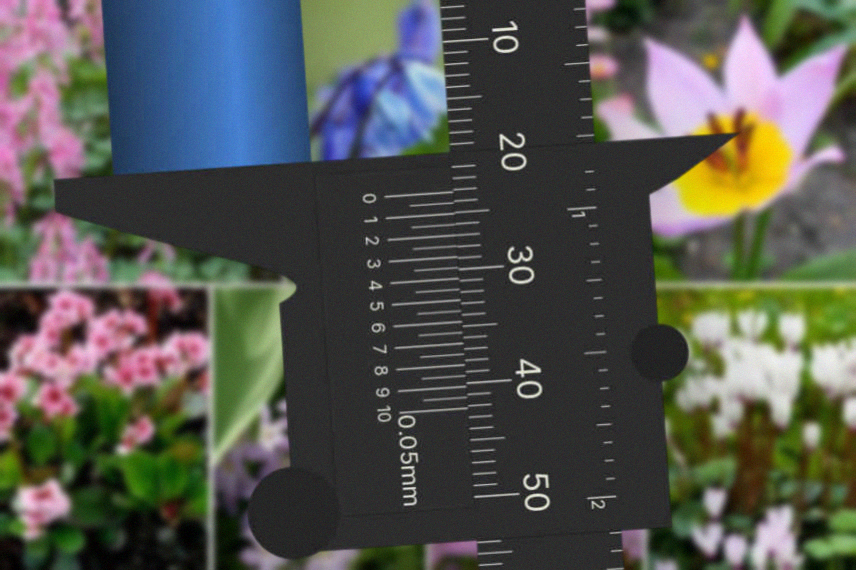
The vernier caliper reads 23.2 mm
